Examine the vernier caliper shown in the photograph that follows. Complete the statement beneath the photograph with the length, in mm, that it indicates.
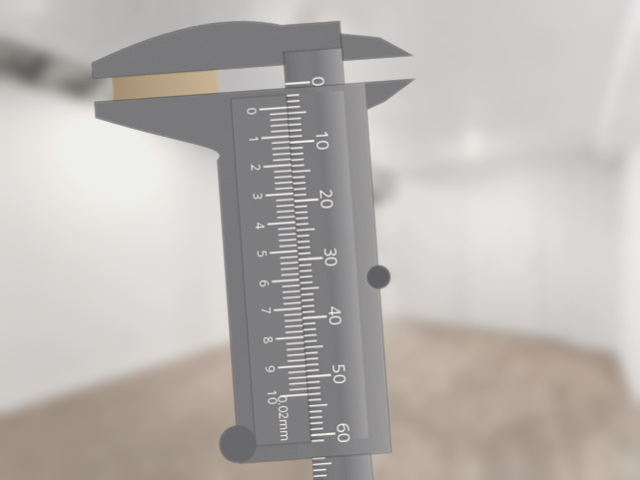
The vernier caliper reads 4.0 mm
